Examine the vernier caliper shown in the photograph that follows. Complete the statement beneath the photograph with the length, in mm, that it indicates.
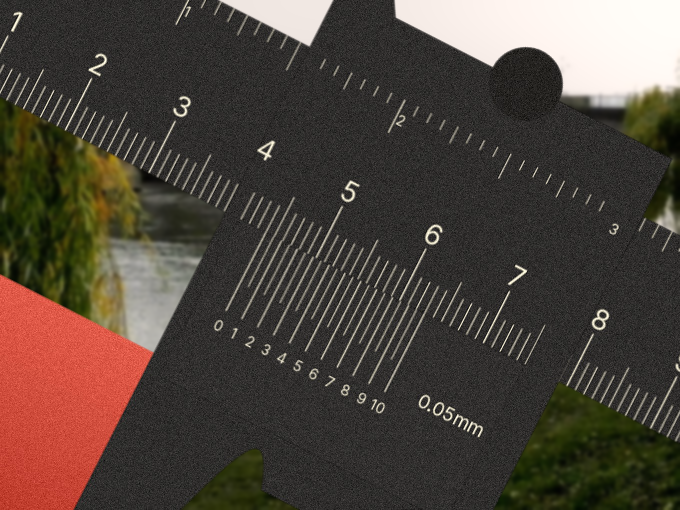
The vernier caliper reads 44.0 mm
